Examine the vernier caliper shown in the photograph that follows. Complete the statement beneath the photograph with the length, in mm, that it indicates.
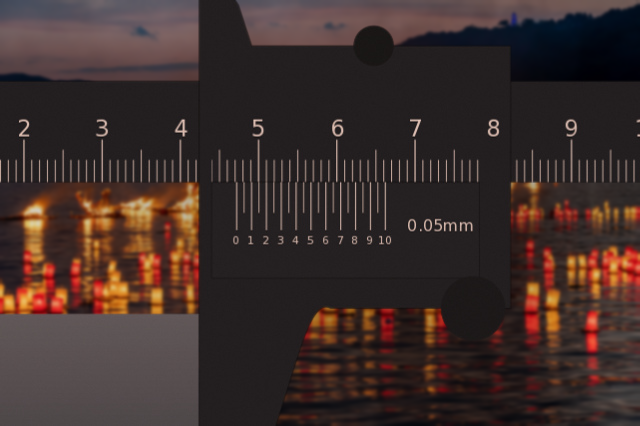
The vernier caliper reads 47.2 mm
